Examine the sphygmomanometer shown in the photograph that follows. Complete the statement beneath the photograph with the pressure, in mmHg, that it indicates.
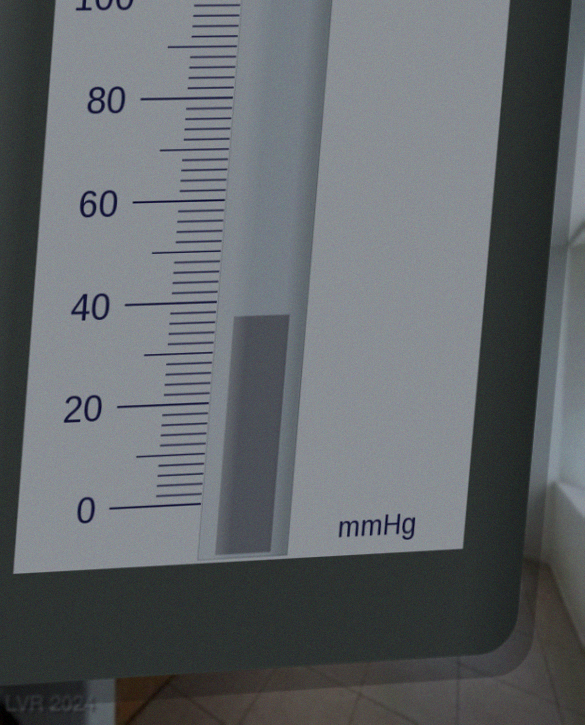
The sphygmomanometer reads 37 mmHg
